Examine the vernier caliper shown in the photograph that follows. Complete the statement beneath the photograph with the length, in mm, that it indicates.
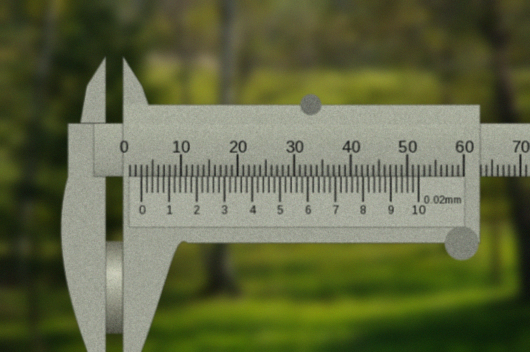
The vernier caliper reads 3.0 mm
